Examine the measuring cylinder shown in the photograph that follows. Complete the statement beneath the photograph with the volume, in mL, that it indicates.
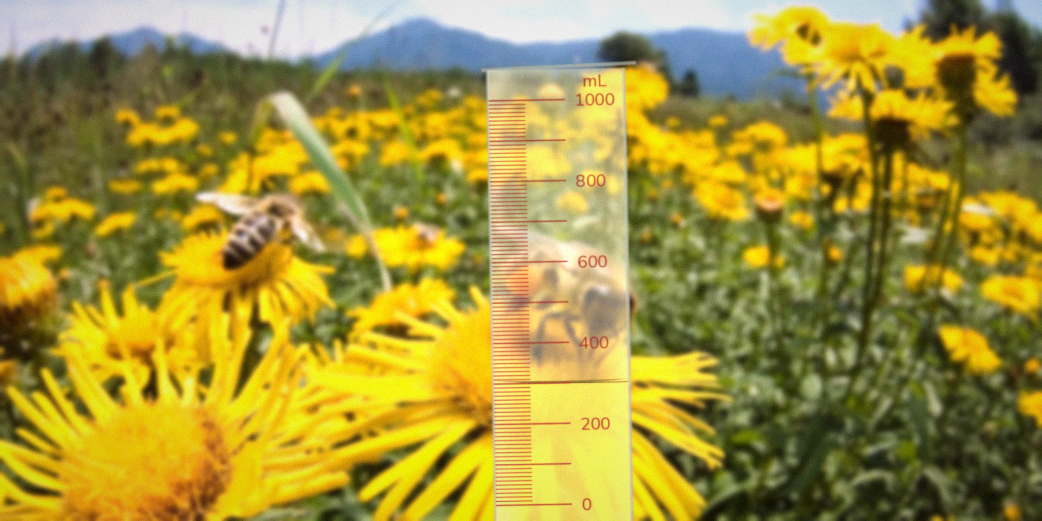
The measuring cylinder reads 300 mL
